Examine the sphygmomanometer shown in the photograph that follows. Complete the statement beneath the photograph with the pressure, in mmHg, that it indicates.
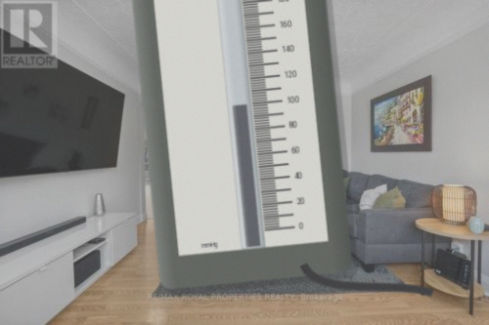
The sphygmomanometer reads 100 mmHg
